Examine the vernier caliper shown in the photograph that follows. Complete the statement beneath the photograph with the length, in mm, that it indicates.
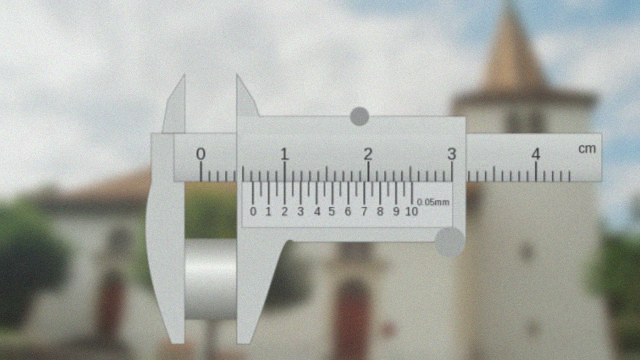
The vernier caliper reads 6.2 mm
